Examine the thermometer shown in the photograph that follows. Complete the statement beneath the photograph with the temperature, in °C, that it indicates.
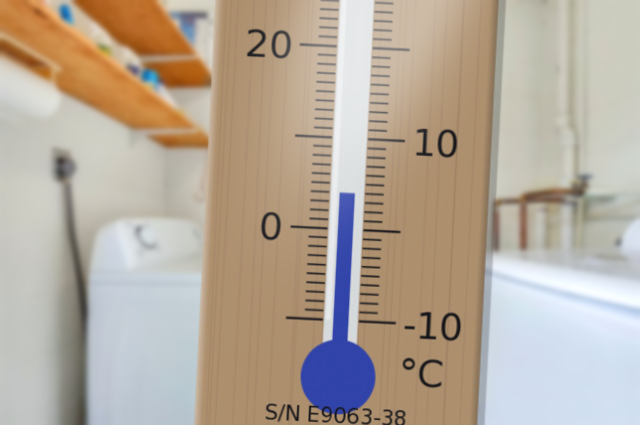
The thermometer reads 4 °C
